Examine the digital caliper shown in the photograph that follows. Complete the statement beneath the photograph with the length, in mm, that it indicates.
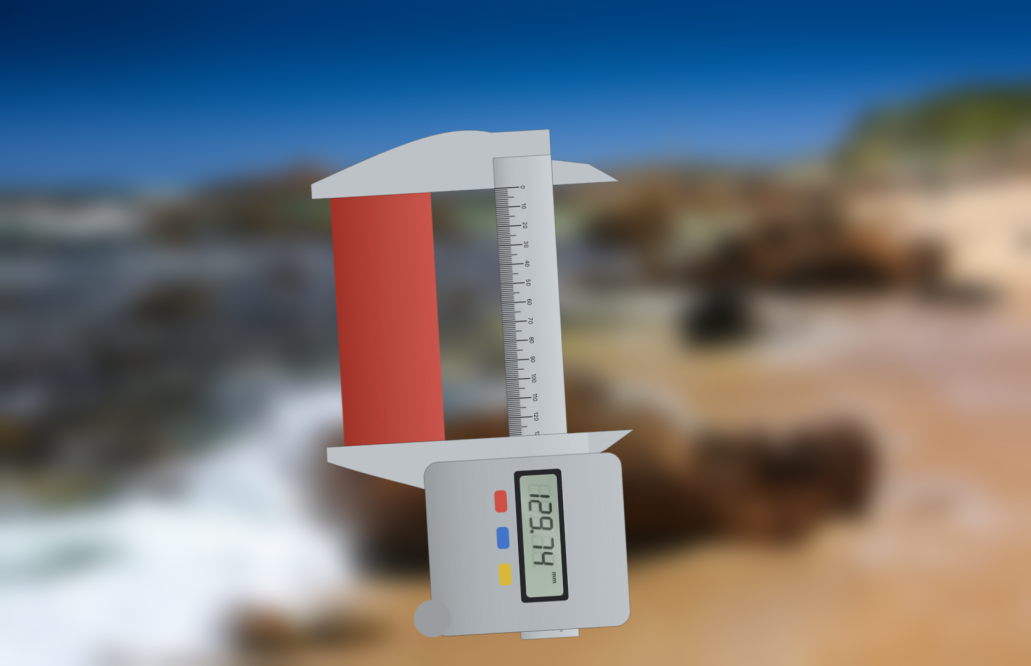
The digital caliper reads 129.74 mm
